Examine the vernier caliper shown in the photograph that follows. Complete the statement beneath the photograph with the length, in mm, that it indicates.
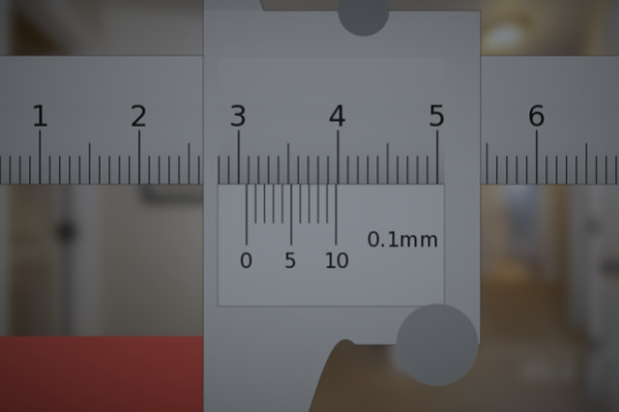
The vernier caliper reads 30.8 mm
